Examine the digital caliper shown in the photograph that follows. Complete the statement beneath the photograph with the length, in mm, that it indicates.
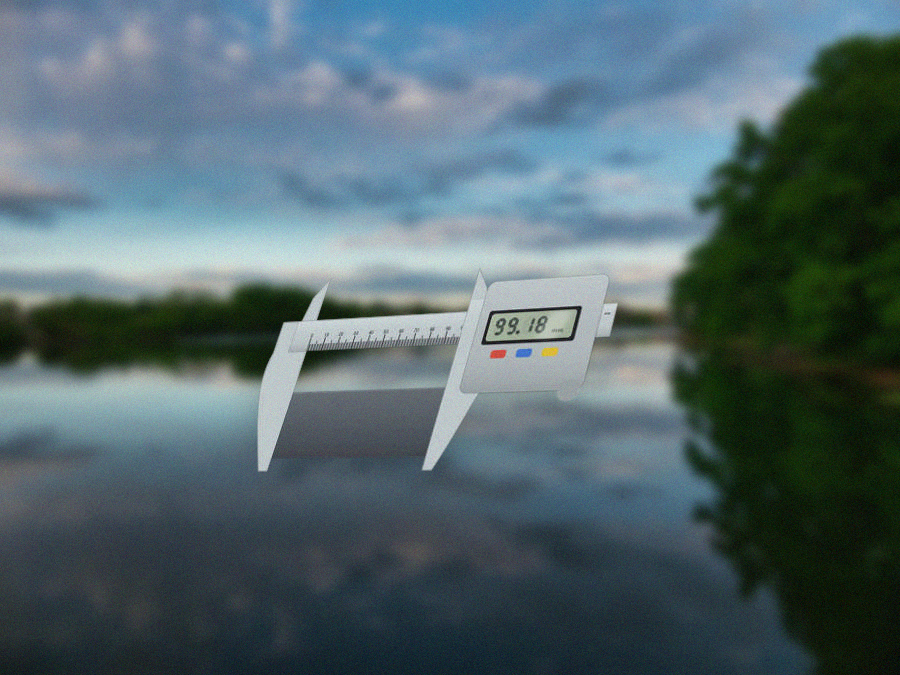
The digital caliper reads 99.18 mm
